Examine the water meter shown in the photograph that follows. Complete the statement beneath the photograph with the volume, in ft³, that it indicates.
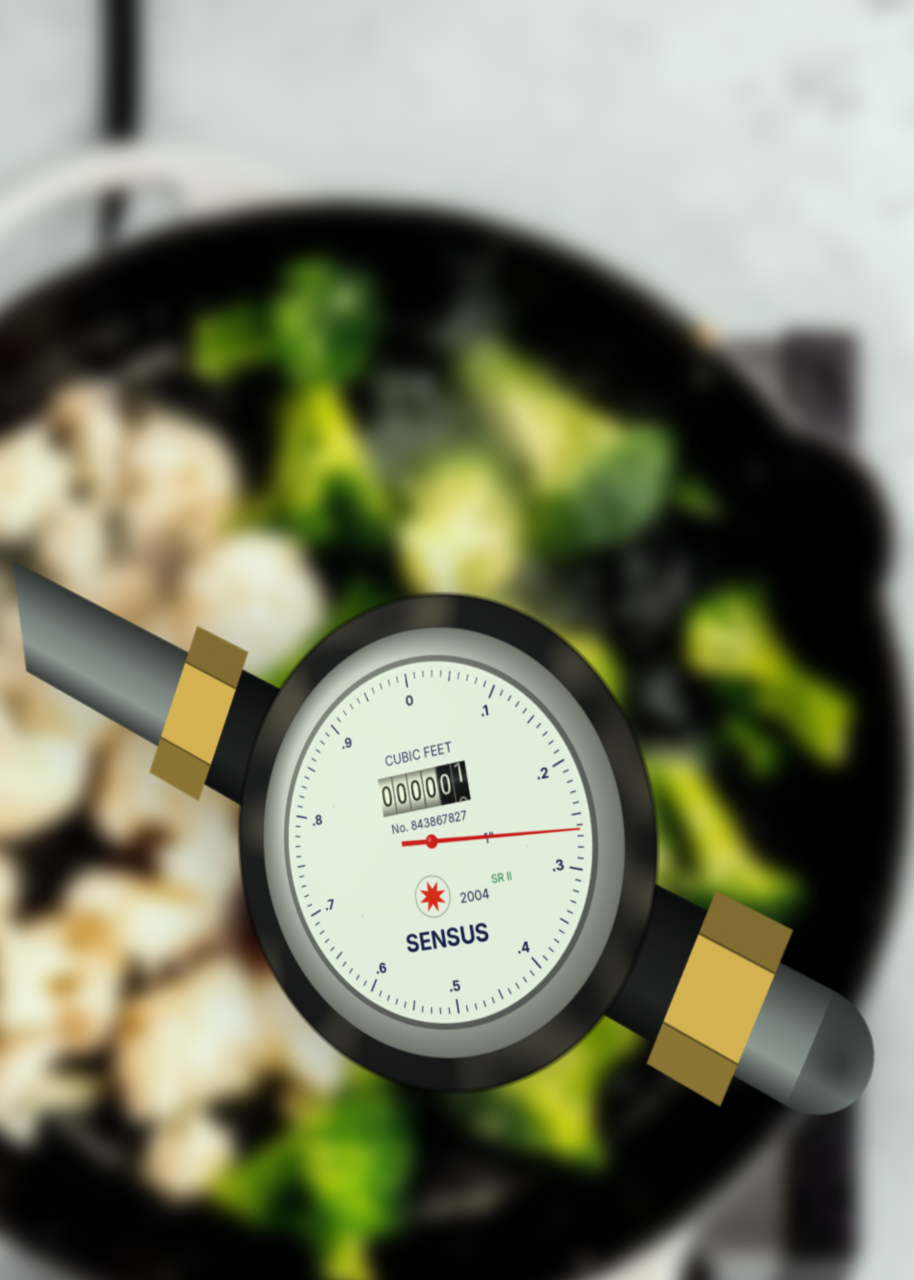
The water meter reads 1.26 ft³
